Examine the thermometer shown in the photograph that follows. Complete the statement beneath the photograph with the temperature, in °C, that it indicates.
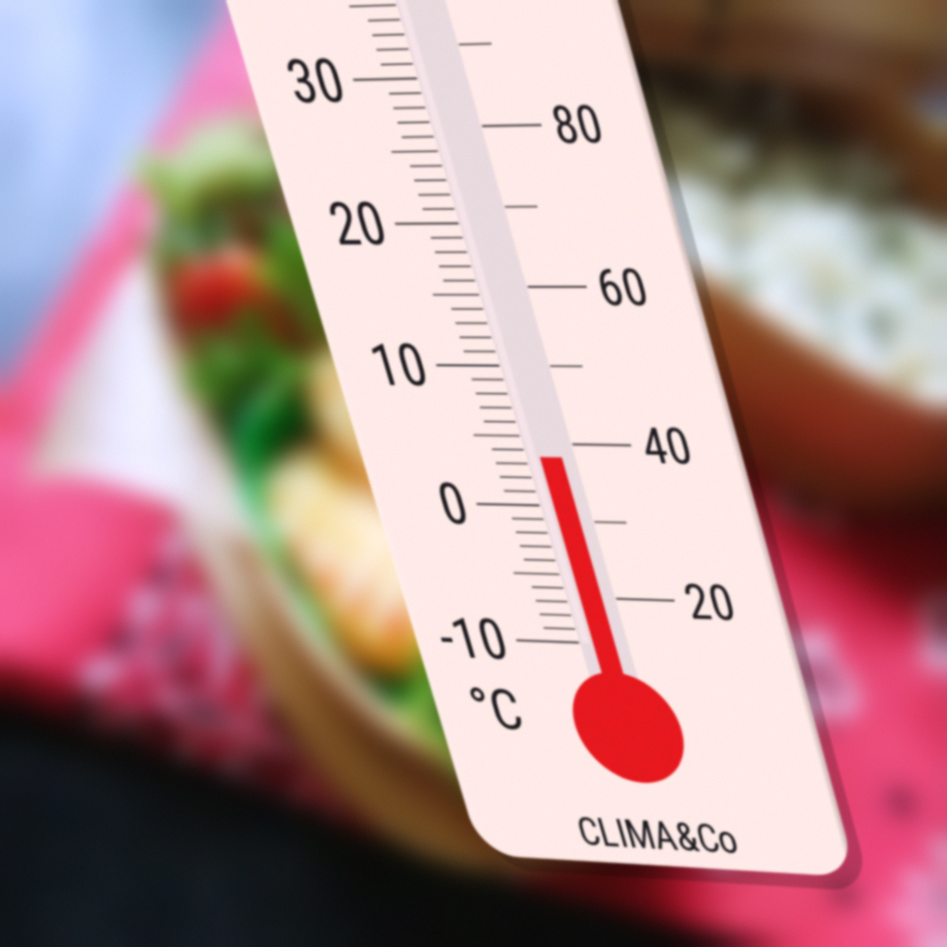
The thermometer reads 3.5 °C
